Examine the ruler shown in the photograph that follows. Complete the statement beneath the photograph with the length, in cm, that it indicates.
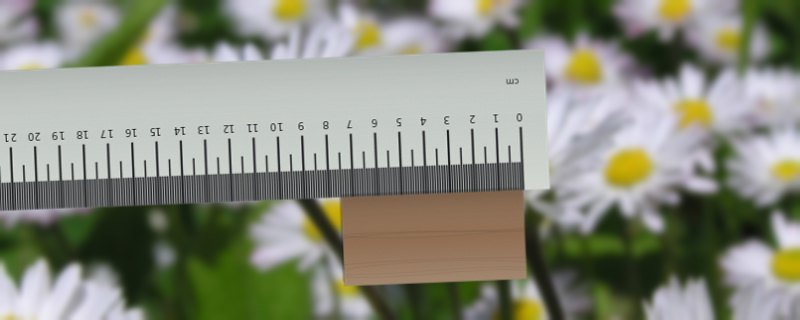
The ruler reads 7.5 cm
